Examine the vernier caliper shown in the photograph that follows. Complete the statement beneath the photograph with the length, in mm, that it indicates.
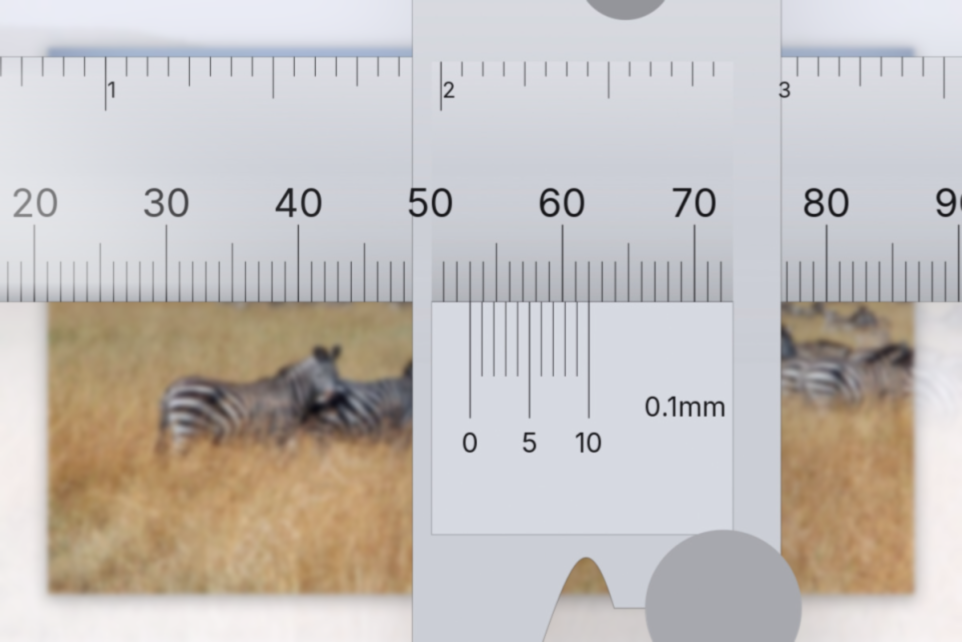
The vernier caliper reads 53.0 mm
